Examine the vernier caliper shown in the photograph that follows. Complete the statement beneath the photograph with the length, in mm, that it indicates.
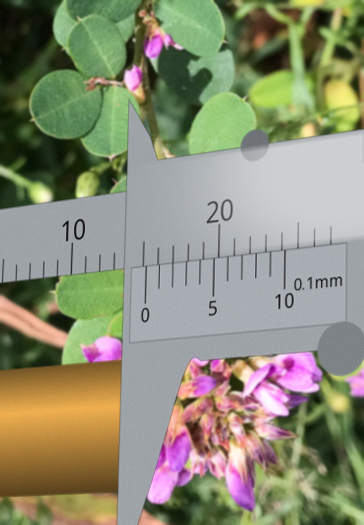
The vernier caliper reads 15.2 mm
